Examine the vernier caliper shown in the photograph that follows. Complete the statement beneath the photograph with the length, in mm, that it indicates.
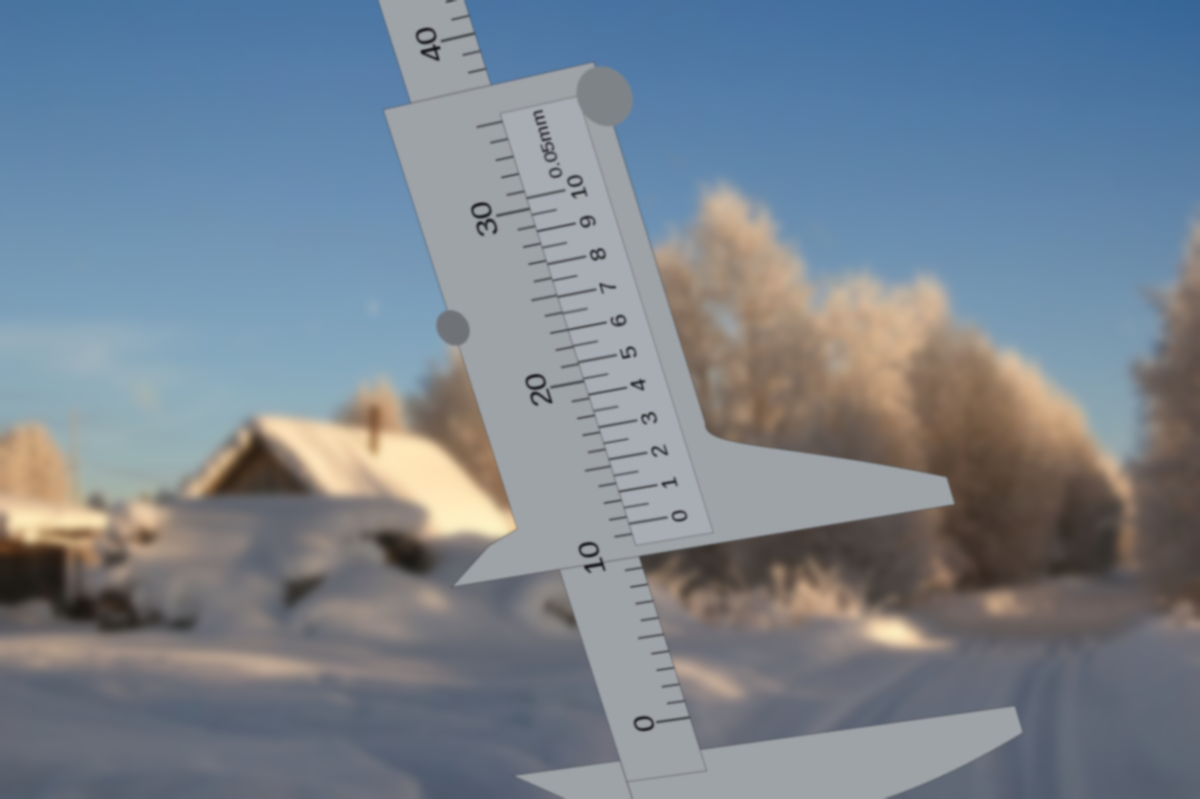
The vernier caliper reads 11.6 mm
